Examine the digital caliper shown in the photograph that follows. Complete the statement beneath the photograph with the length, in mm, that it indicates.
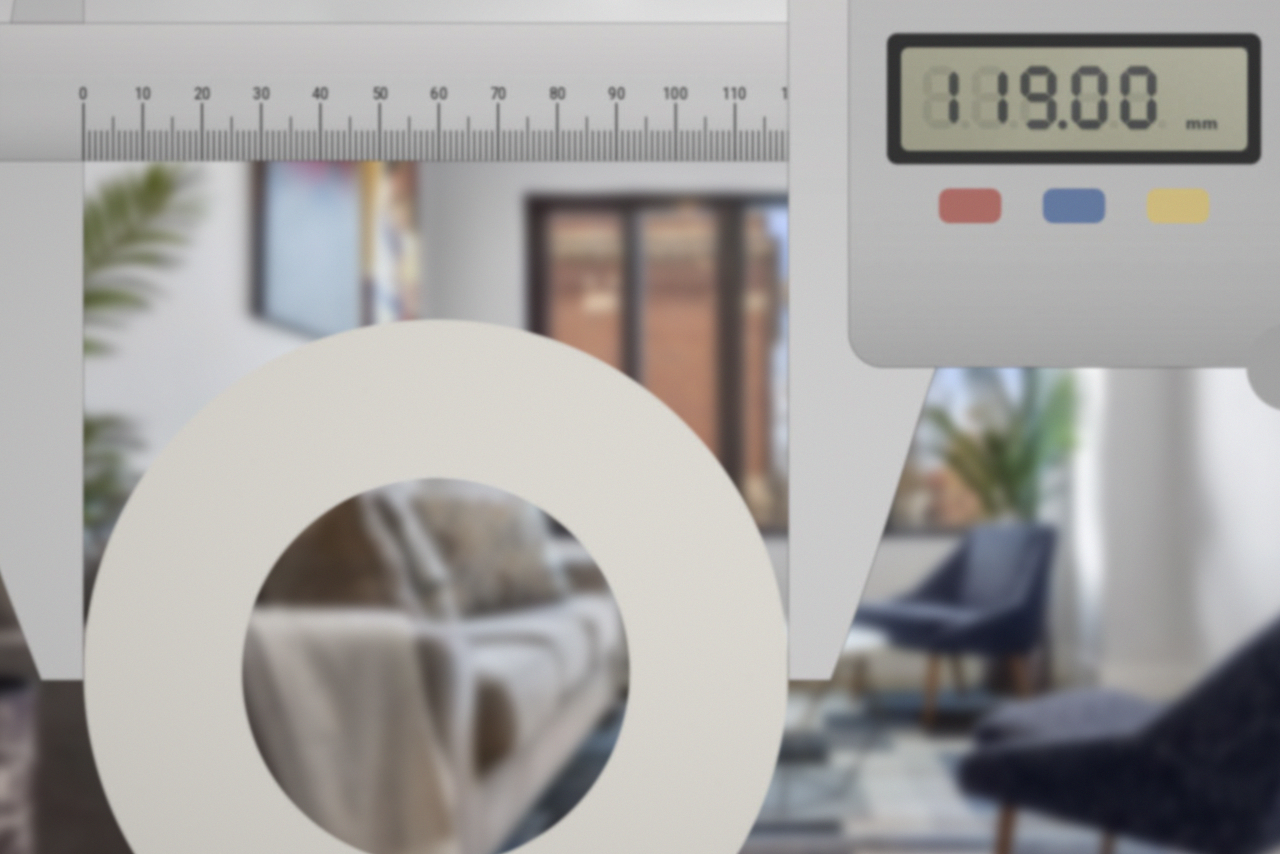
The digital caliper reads 119.00 mm
